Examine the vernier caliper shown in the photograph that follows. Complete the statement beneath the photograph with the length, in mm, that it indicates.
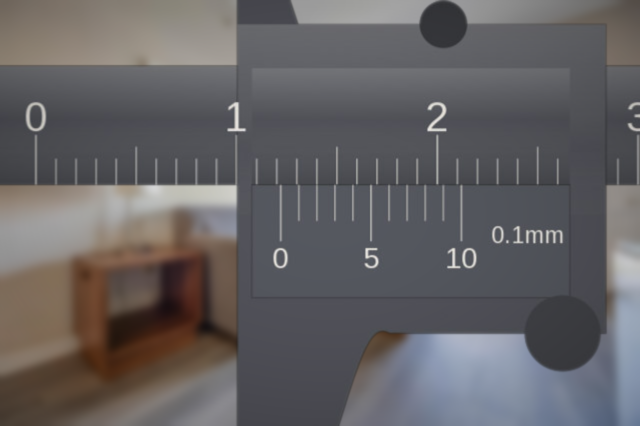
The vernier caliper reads 12.2 mm
